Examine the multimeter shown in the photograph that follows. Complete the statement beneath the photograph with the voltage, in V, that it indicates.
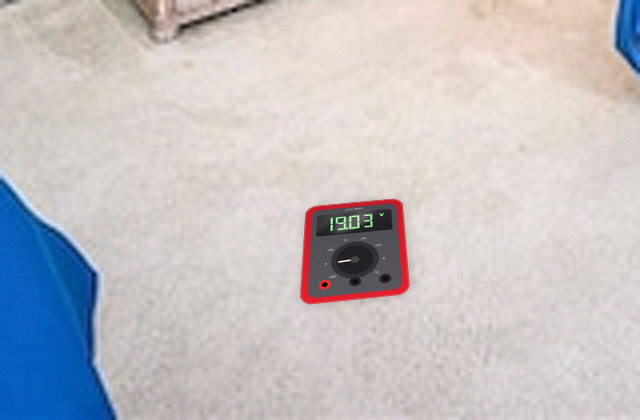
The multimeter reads 19.03 V
